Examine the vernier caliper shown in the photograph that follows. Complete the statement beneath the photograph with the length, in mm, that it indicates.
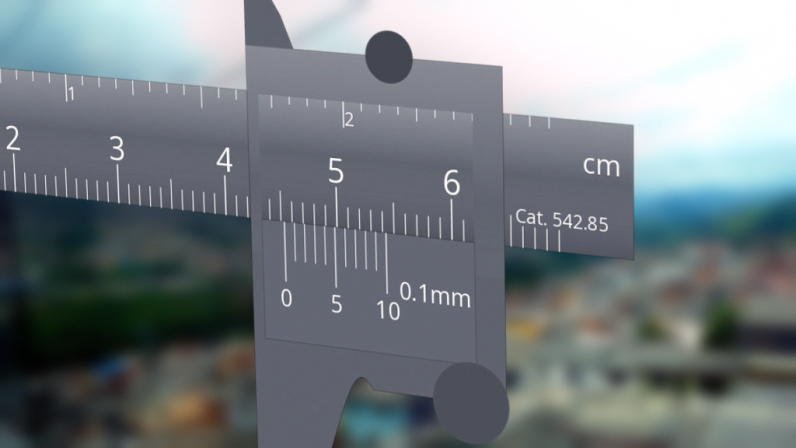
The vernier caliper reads 45.3 mm
